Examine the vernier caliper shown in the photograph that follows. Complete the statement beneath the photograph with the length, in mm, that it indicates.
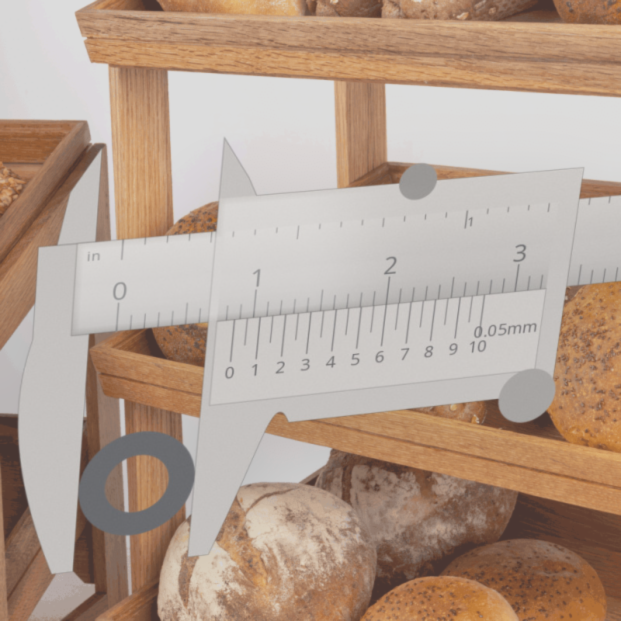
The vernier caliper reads 8.6 mm
